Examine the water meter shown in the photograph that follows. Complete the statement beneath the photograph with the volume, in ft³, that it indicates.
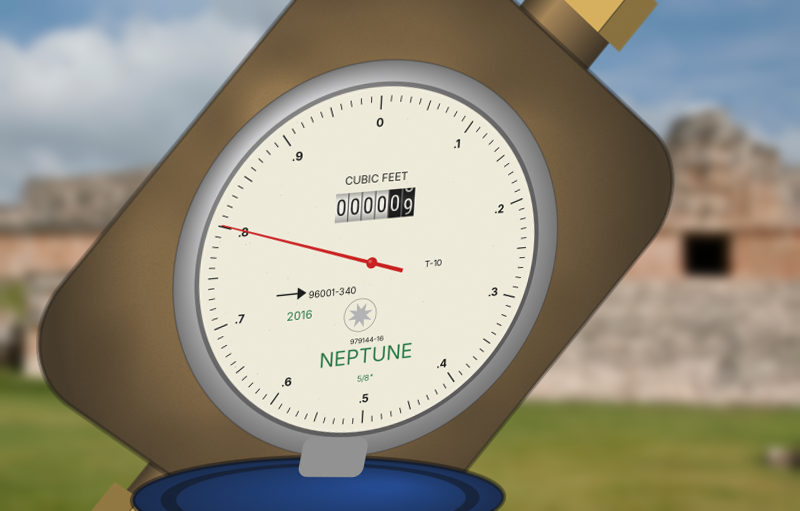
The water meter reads 8.80 ft³
